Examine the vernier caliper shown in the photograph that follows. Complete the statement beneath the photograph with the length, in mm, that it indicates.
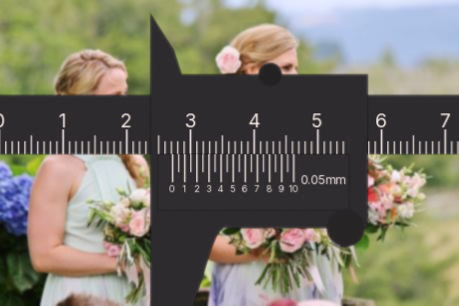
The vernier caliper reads 27.2 mm
